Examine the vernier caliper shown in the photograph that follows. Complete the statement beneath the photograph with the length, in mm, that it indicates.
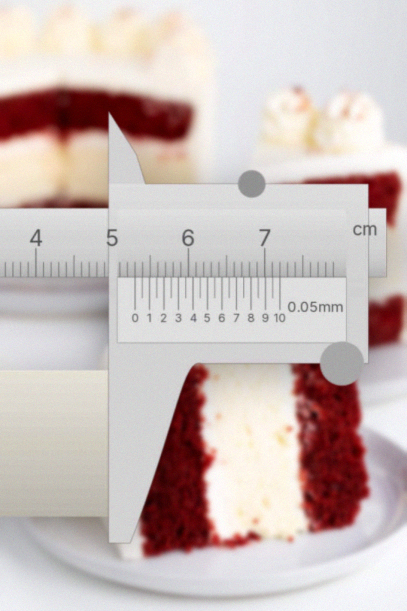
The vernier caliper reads 53.0 mm
